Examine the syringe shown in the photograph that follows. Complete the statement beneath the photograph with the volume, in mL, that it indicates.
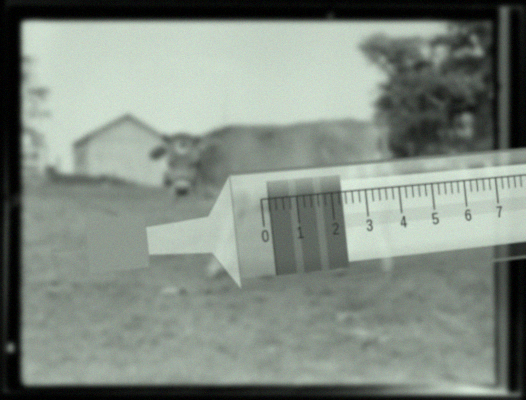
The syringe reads 0.2 mL
